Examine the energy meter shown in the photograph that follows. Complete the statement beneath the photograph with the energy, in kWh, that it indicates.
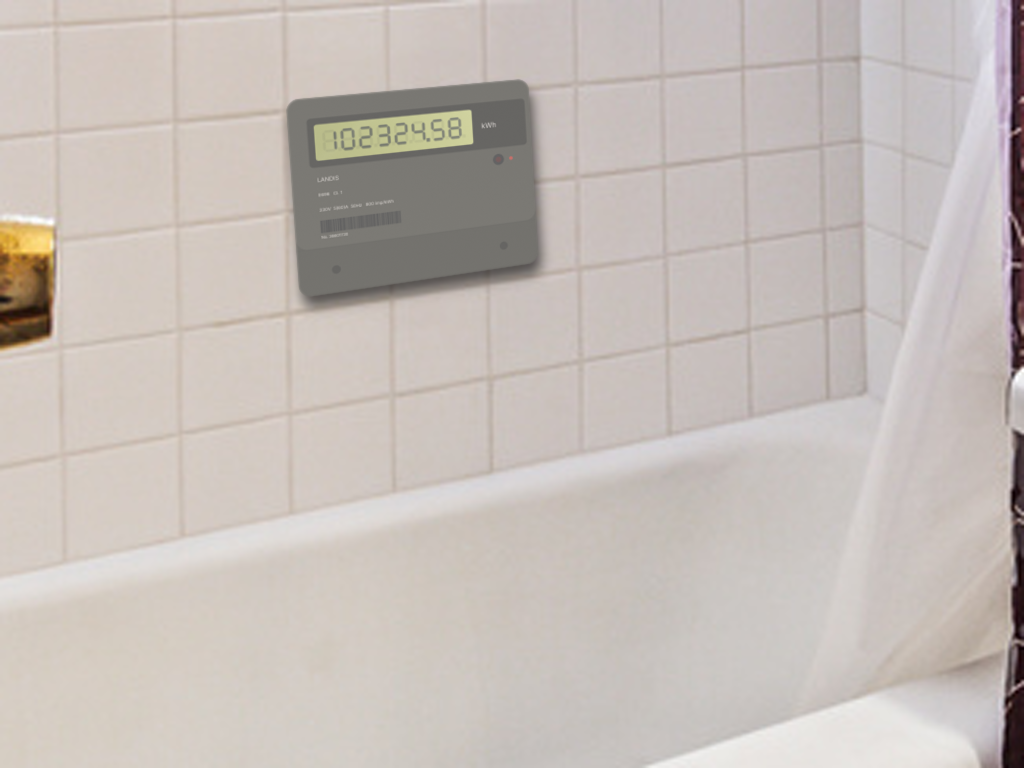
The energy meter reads 102324.58 kWh
